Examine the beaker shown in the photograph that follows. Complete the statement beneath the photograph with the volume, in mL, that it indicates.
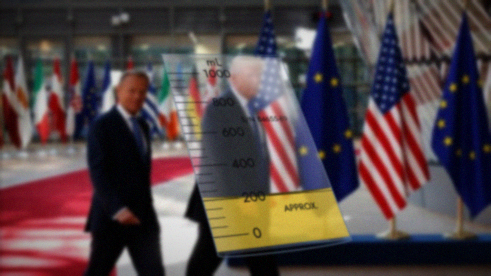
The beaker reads 200 mL
